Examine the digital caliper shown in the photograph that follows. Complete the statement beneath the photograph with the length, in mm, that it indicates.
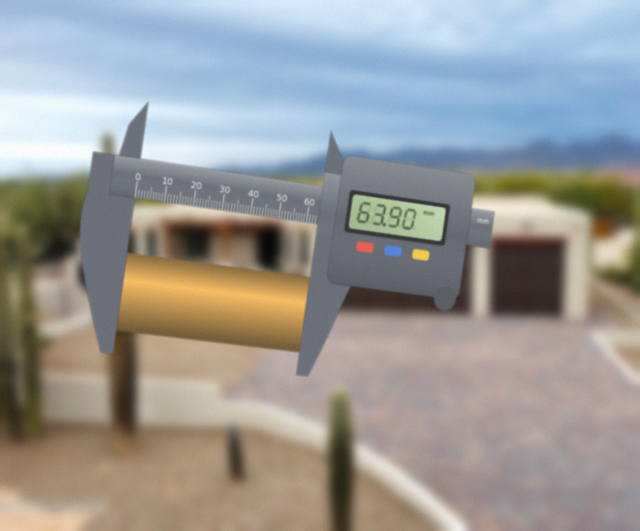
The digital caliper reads 63.90 mm
